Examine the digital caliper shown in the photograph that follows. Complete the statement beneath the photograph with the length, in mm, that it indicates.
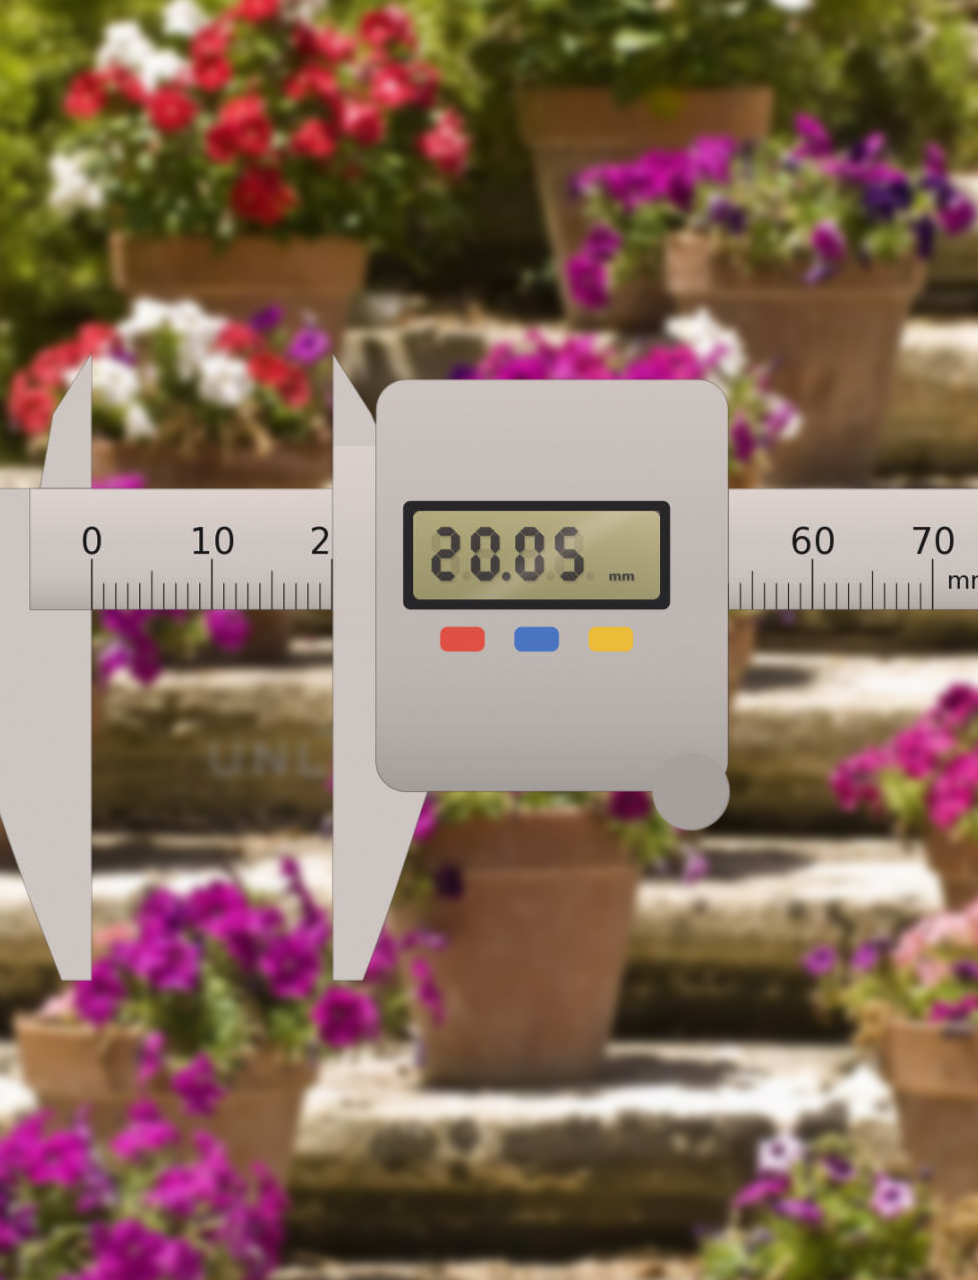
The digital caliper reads 20.05 mm
